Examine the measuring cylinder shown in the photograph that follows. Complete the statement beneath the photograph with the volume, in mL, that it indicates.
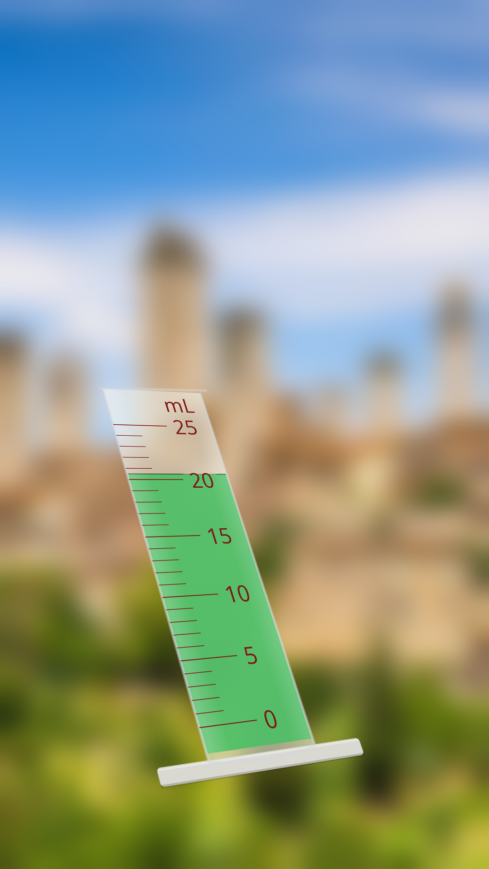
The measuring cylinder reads 20.5 mL
